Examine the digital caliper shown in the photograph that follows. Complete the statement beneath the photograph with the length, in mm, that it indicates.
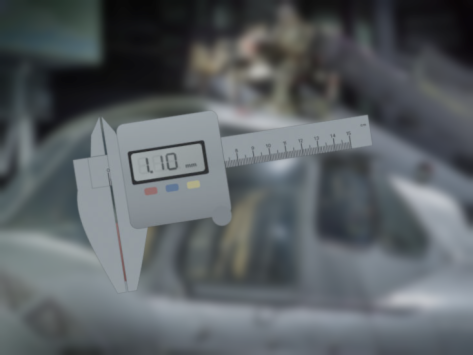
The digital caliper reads 1.10 mm
